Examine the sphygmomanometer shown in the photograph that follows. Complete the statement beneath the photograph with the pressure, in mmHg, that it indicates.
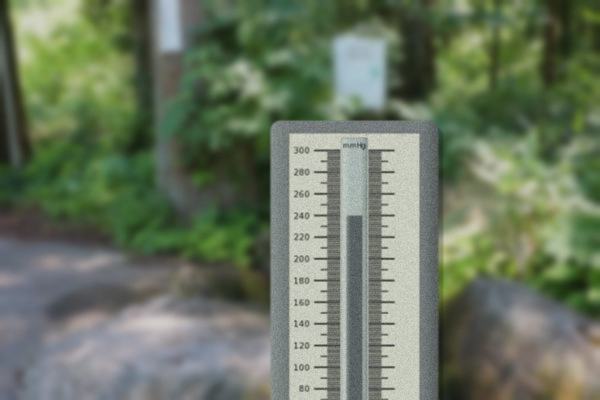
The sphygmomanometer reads 240 mmHg
